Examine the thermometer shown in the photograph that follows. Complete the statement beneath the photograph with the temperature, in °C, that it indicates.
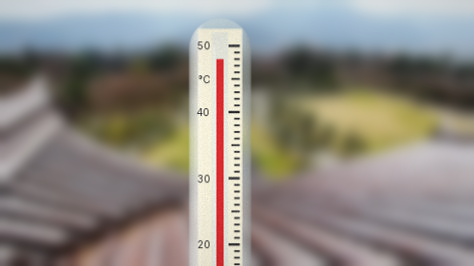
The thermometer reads 48 °C
